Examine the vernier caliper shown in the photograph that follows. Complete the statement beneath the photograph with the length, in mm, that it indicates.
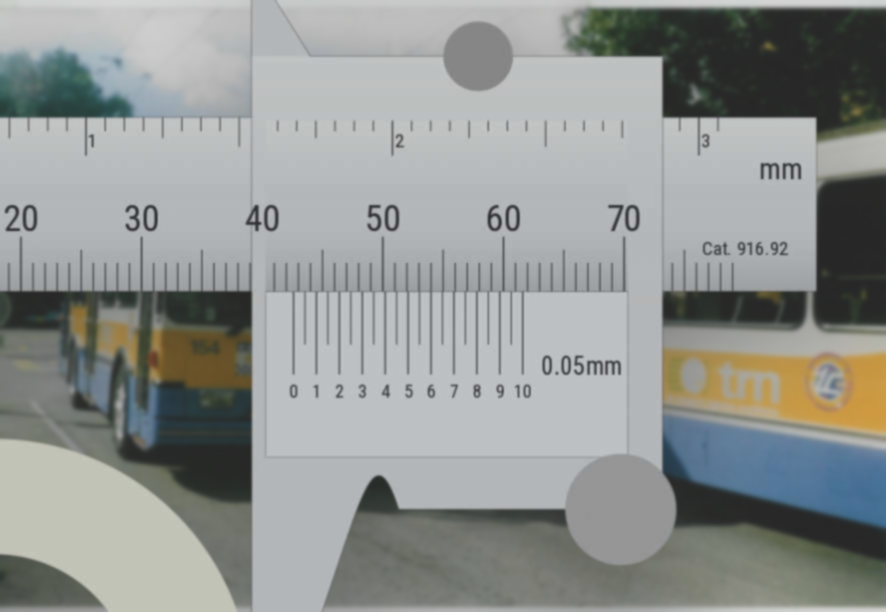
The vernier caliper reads 42.6 mm
